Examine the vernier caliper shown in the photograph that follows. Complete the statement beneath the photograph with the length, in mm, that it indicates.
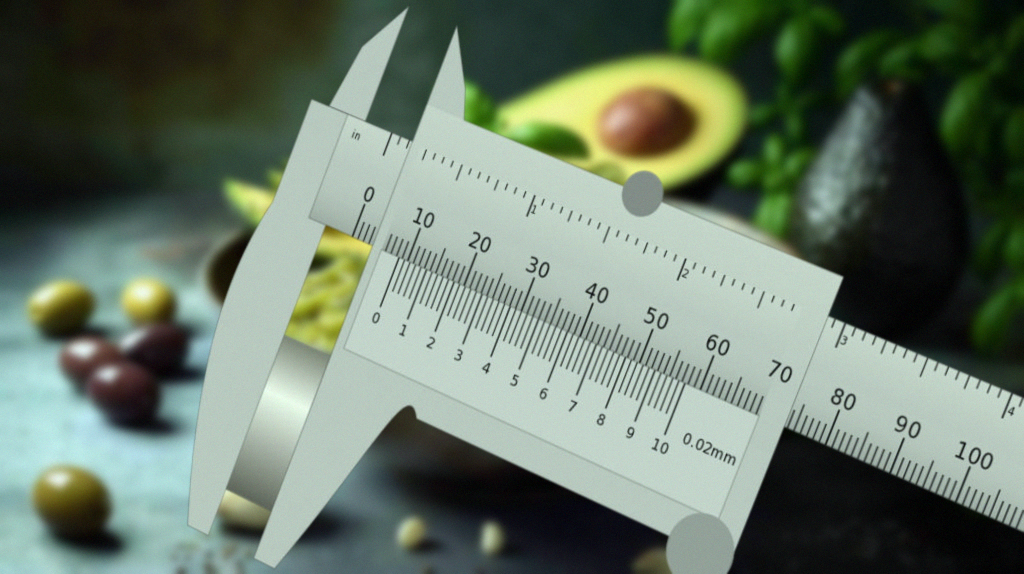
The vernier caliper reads 8.5 mm
